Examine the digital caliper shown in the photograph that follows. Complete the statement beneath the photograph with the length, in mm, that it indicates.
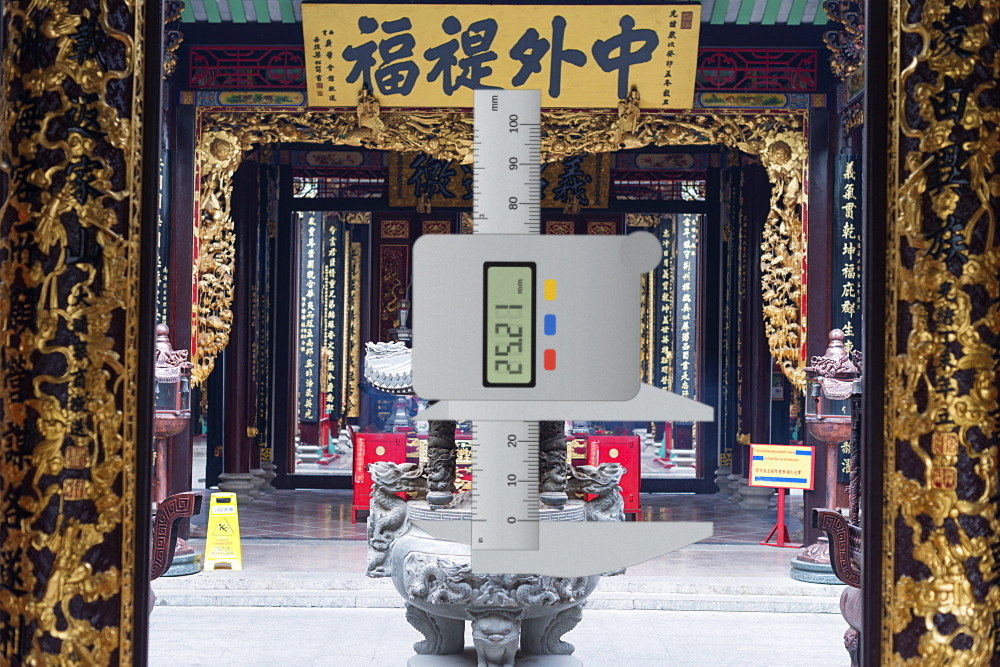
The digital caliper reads 25.21 mm
